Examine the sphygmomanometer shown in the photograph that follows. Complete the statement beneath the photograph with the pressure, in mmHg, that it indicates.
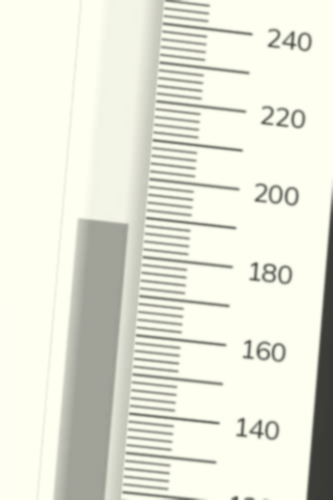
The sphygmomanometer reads 188 mmHg
